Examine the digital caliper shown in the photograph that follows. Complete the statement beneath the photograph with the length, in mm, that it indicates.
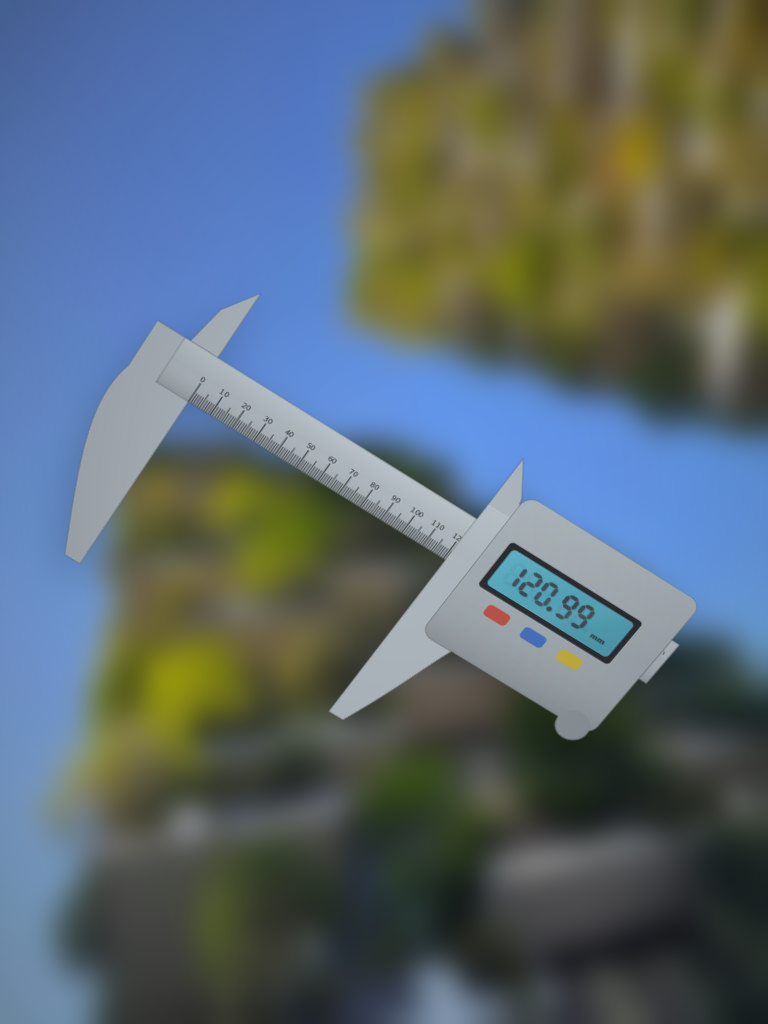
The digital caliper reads 120.99 mm
